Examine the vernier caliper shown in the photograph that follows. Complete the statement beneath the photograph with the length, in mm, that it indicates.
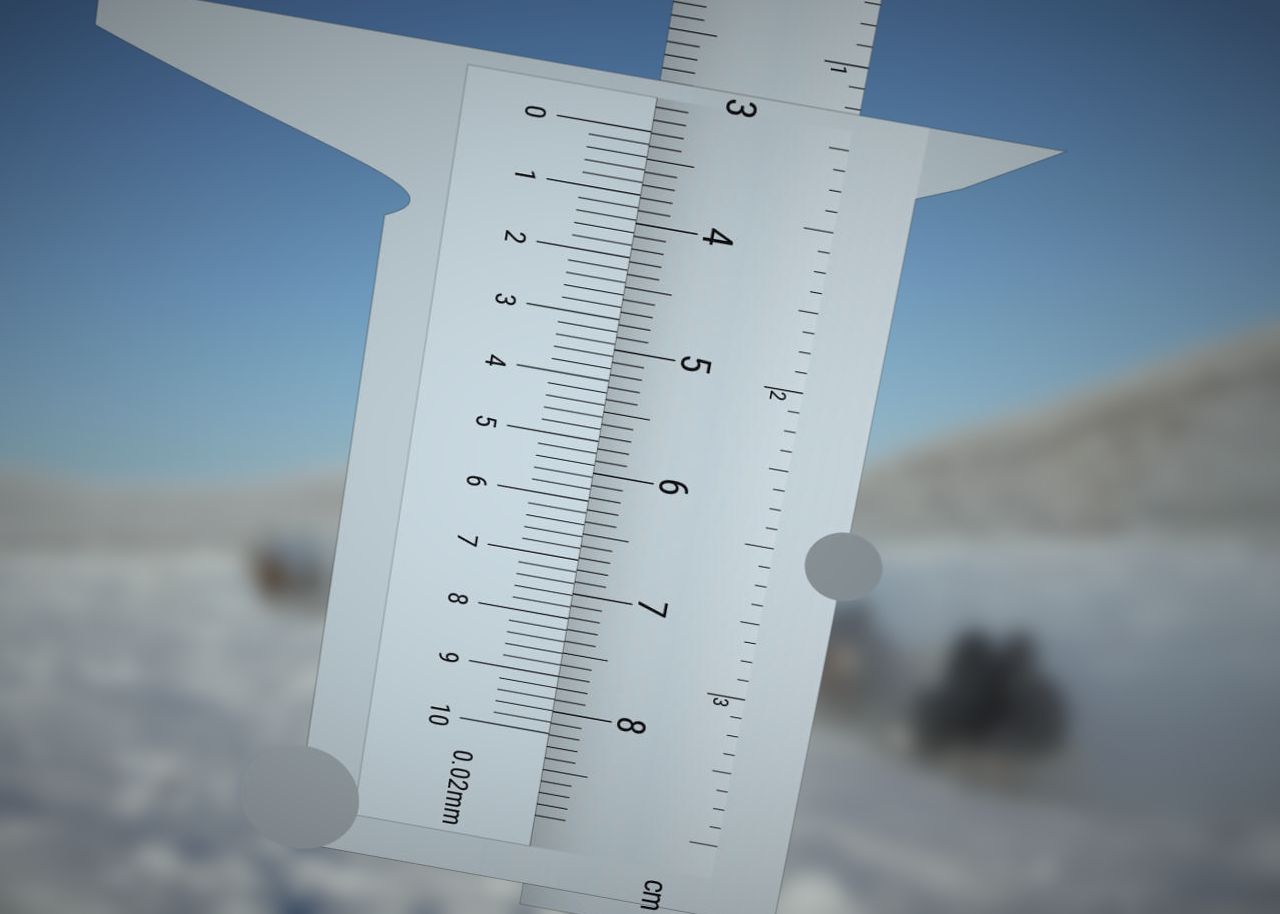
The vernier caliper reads 32.9 mm
